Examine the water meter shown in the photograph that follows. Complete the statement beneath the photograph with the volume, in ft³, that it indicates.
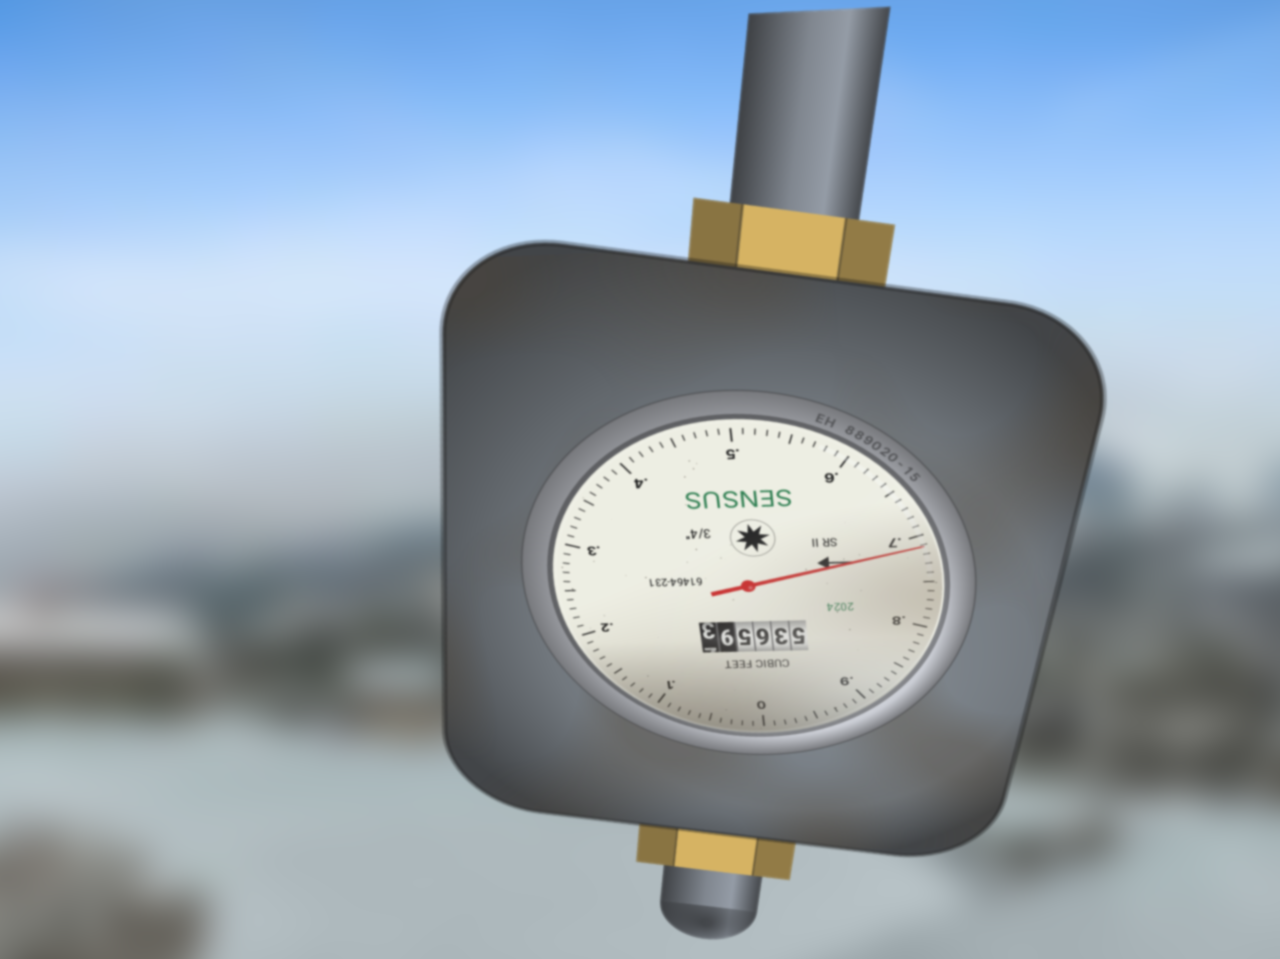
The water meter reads 536592.71 ft³
